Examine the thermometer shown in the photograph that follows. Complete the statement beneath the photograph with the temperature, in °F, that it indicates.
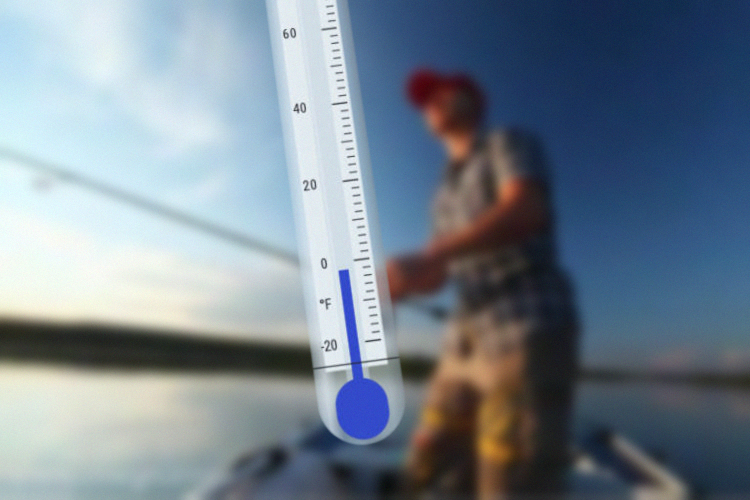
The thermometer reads -2 °F
